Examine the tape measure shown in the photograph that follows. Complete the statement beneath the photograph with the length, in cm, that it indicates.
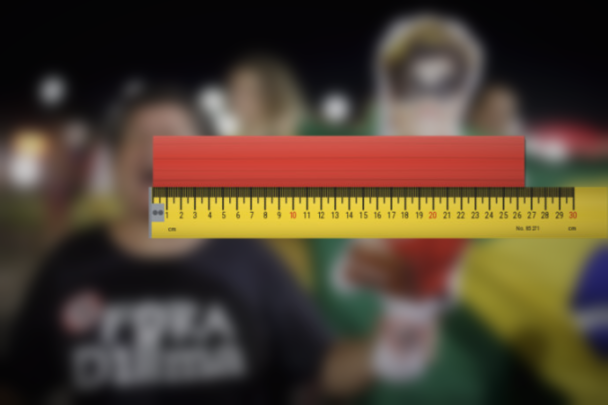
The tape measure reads 26.5 cm
